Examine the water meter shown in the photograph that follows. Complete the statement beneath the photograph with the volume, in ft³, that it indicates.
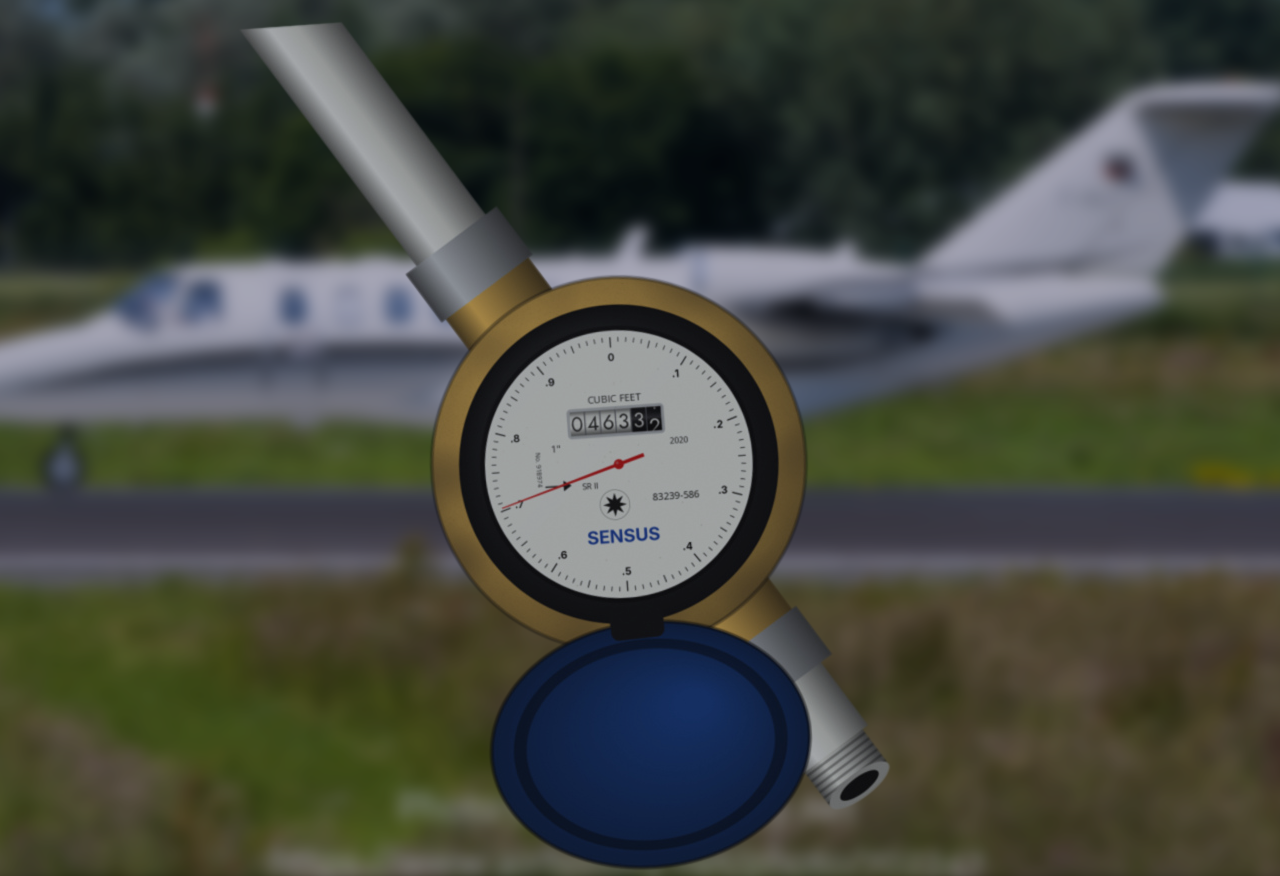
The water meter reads 46331.70 ft³
